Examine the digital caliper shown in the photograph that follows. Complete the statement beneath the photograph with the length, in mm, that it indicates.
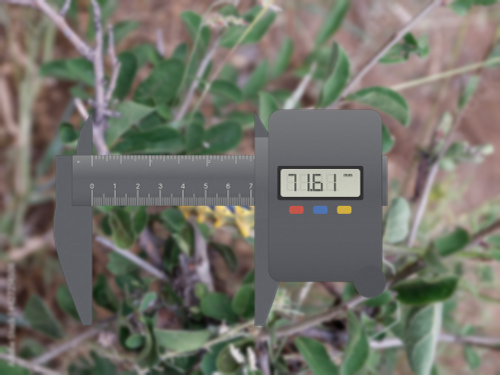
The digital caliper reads 71.61 mm
